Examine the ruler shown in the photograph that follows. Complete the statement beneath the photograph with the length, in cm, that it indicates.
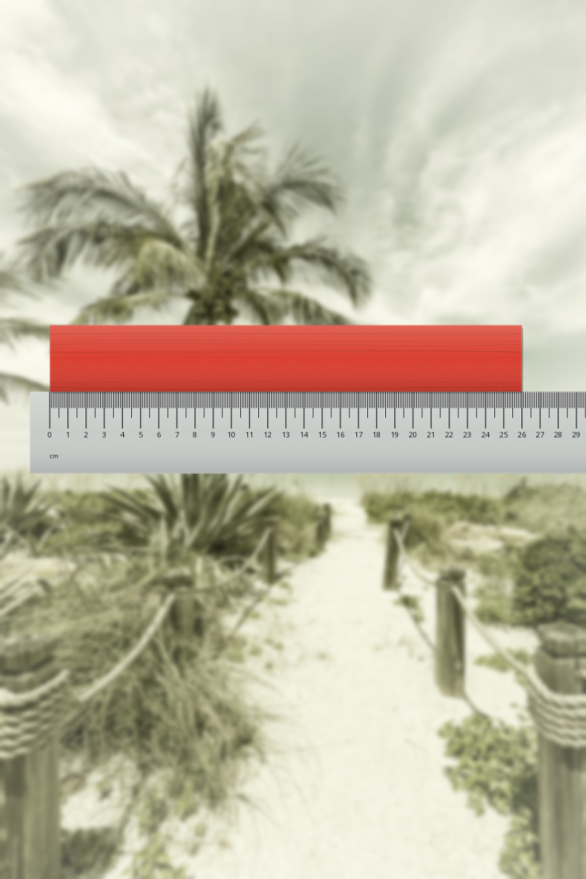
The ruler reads 26 cm
